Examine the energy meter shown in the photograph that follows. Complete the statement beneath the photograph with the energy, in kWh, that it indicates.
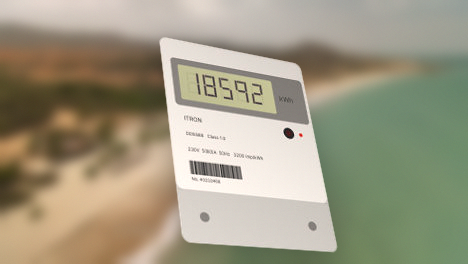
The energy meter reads 18592 kWh
